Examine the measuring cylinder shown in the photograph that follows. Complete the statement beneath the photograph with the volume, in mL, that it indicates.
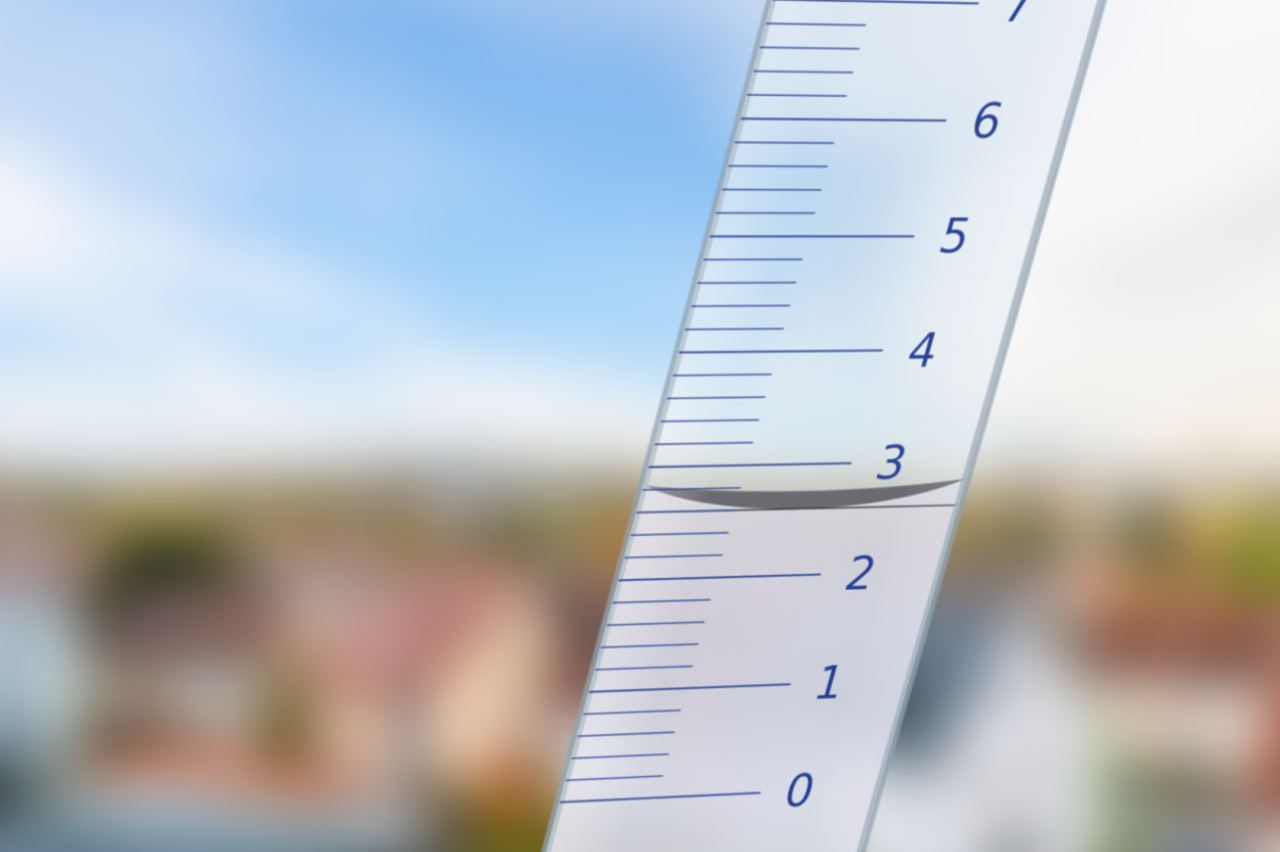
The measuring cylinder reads 2.6 mL
